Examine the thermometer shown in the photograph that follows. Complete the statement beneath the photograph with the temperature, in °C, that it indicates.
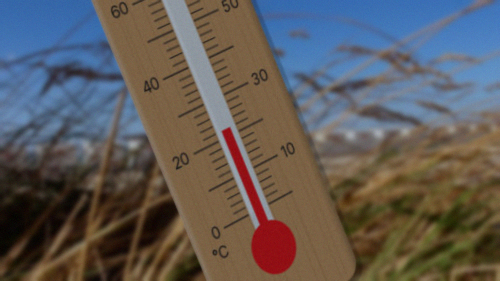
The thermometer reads 22 °C
